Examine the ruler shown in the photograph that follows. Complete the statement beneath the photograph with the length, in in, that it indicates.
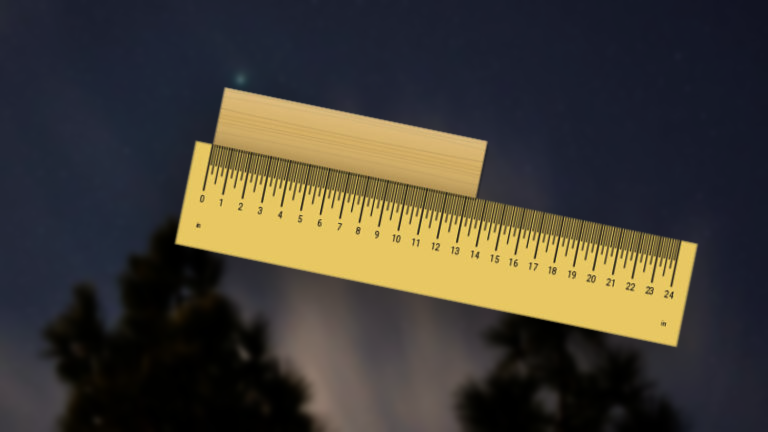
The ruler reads 13.5 in
